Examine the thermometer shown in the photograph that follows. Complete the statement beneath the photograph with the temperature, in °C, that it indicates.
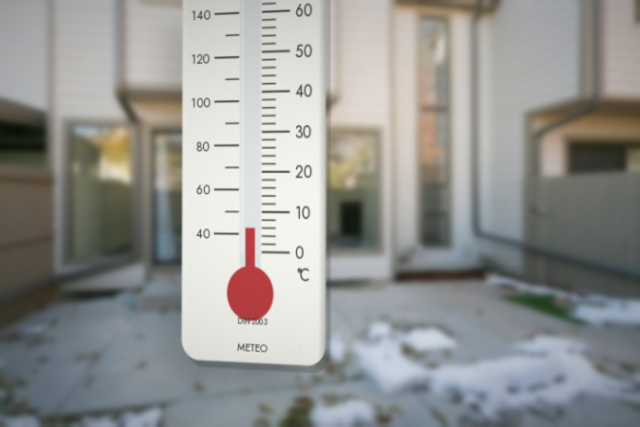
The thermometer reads 6 °C
